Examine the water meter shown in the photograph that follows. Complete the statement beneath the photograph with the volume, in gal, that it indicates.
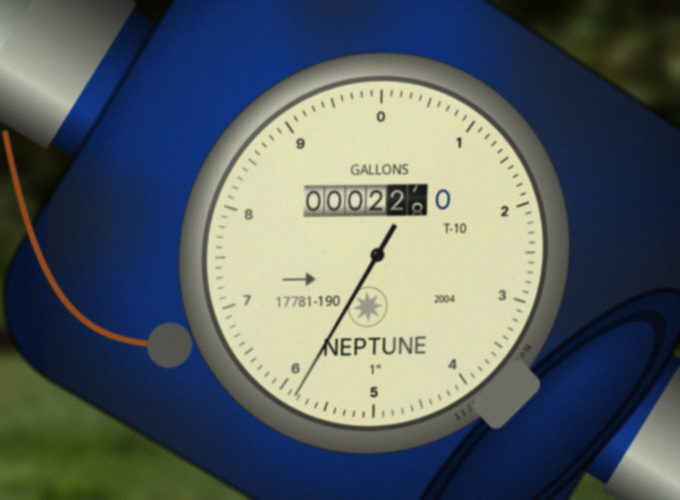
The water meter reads 2275.8 gal
